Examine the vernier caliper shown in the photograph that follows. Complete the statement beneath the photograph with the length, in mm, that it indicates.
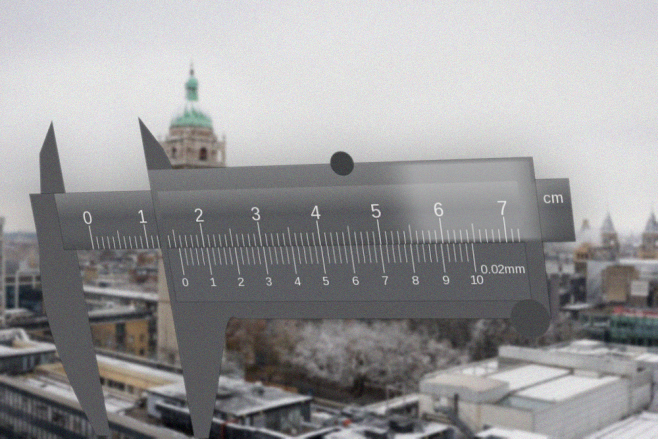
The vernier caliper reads 15.6 mm
